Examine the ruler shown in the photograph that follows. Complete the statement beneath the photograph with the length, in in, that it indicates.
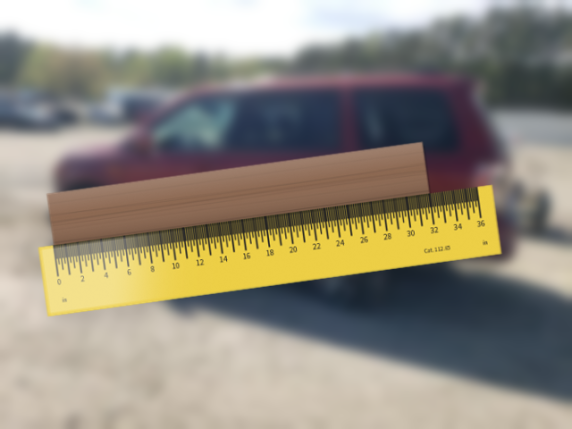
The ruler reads 32 in
